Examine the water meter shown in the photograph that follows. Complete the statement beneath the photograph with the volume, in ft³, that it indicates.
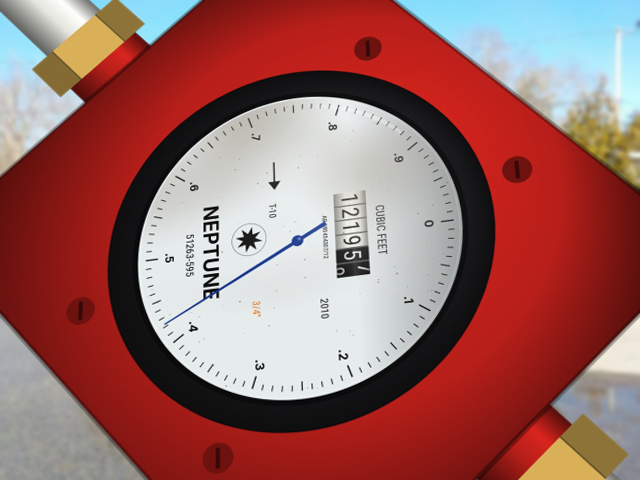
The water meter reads 121957.42 ft³
